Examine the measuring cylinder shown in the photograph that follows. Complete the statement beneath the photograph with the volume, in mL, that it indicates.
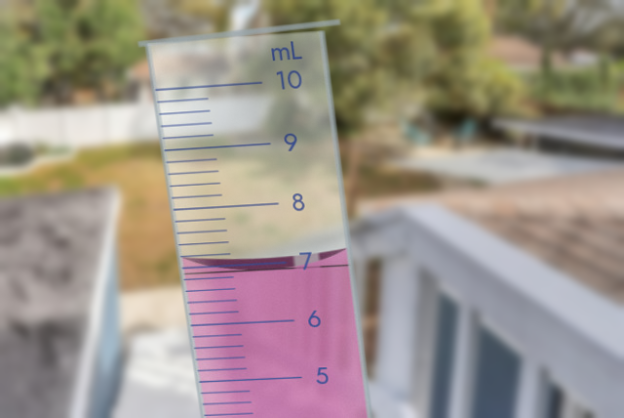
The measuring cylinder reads 6.9 mL
